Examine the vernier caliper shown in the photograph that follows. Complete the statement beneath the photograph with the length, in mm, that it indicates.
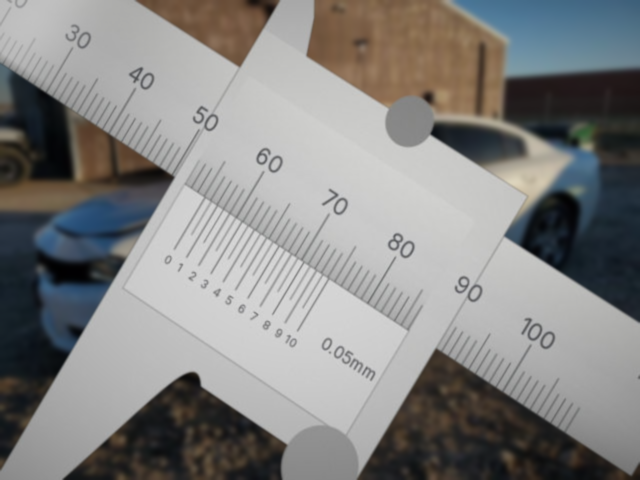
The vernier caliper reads 55.2 mm
